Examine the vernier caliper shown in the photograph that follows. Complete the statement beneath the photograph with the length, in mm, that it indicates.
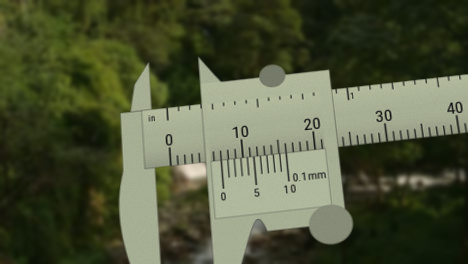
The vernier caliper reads 7.0 mm
